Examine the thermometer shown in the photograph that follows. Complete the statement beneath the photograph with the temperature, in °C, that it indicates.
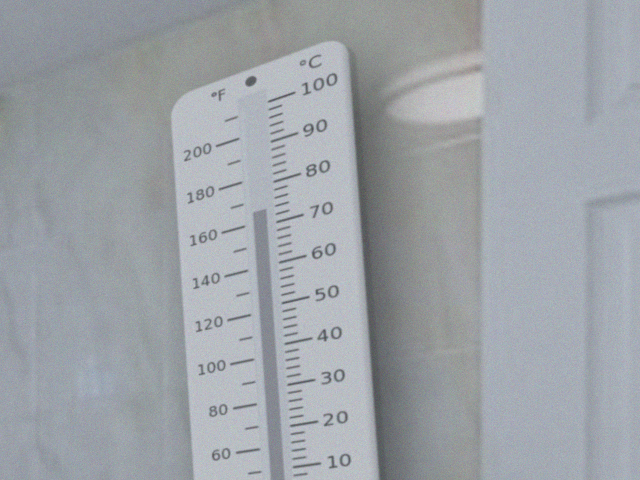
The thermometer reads 74 °C
